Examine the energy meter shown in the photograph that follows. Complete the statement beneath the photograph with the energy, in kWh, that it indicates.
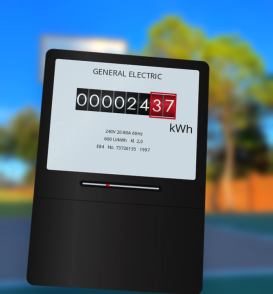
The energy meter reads 24.37 kWh
